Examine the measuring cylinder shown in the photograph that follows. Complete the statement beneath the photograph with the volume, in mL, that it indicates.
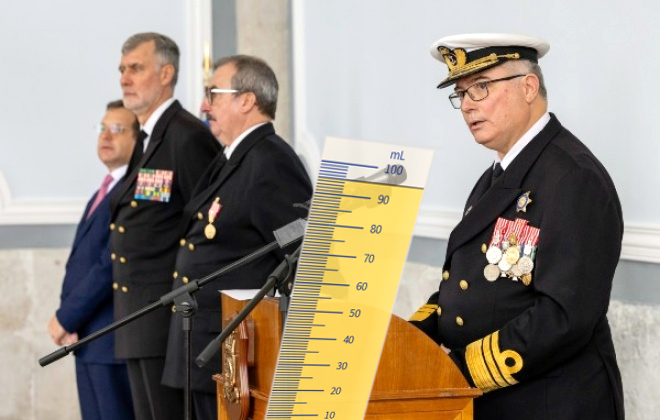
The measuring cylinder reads 95 mL
